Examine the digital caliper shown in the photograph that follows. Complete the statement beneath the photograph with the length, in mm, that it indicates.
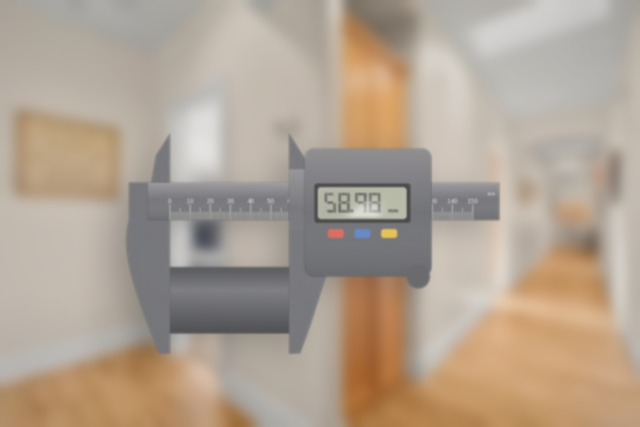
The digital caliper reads 58.98 mm
